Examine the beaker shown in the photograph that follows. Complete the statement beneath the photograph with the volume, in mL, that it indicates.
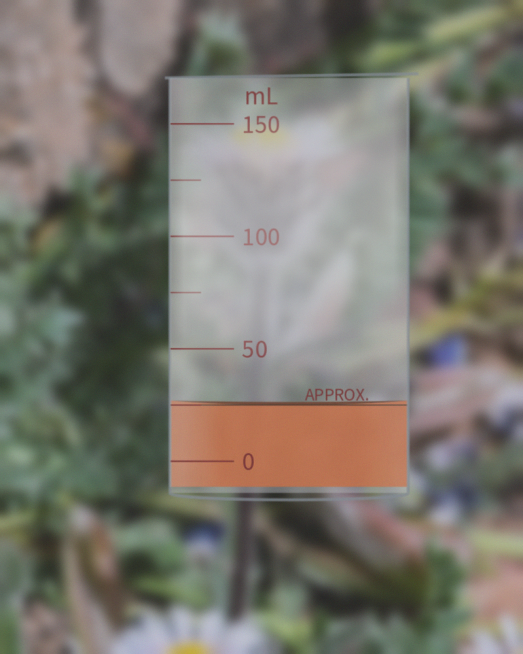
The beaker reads 25 mL
